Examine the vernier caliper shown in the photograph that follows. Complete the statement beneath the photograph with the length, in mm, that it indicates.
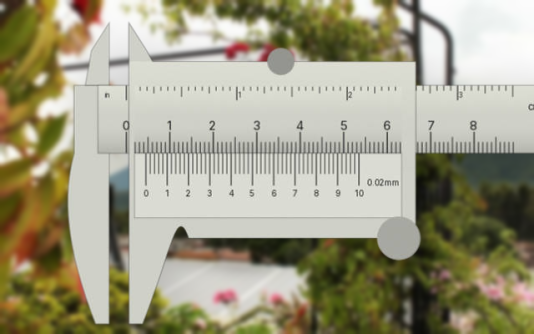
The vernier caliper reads 4.5 mm
